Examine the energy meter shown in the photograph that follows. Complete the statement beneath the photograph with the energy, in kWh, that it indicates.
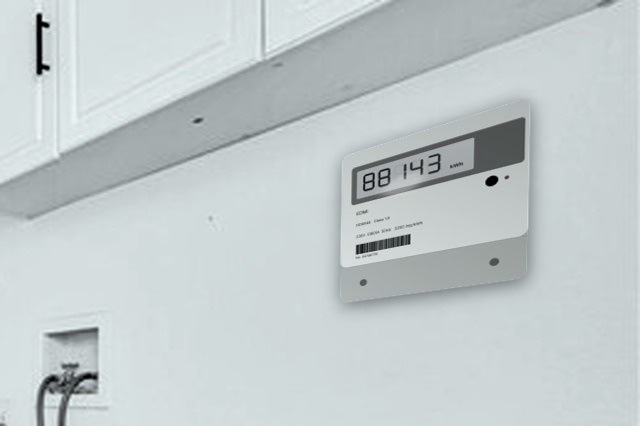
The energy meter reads 88143 kWh
